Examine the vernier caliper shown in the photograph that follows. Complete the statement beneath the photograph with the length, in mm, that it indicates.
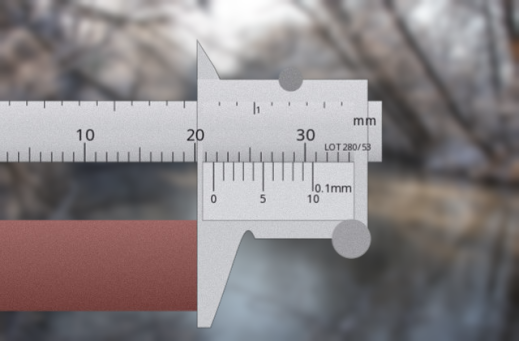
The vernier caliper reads 21.7 mm
